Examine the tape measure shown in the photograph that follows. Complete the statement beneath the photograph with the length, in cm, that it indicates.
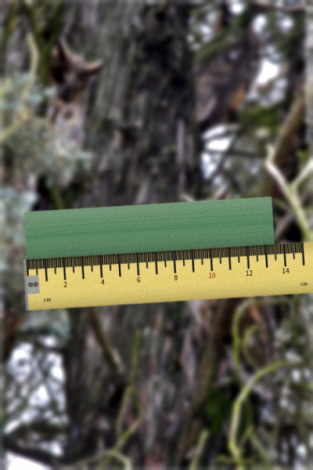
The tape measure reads 13.5 cm
